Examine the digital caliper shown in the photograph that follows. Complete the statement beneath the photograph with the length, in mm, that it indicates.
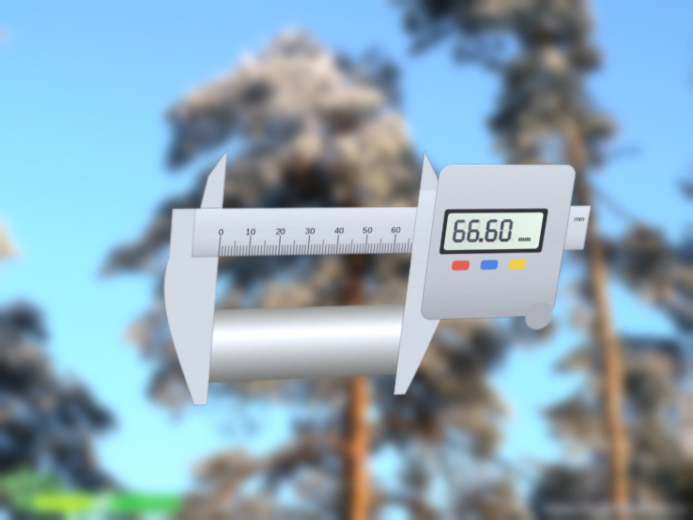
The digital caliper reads 66.60 mm
